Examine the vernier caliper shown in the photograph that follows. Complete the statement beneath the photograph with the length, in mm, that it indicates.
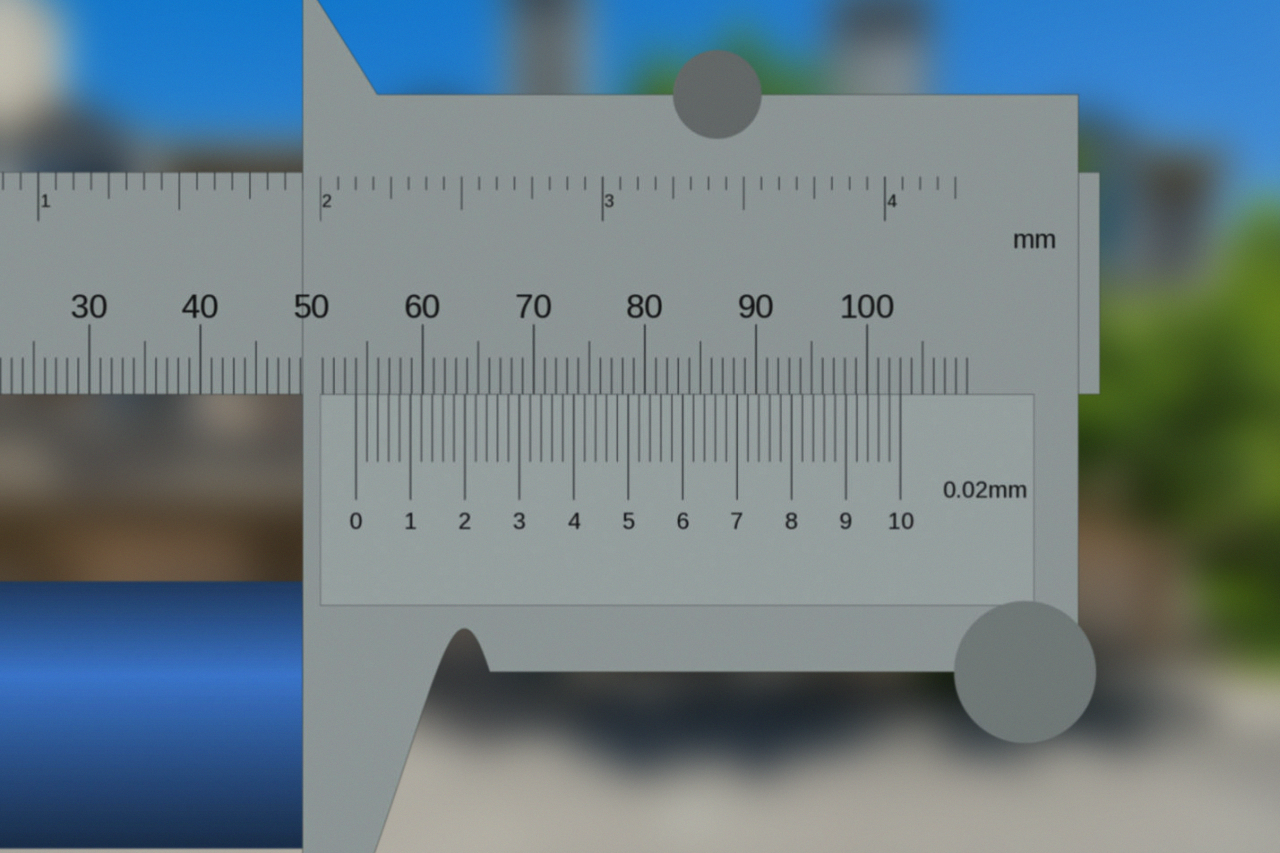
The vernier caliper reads 54.0 mm
